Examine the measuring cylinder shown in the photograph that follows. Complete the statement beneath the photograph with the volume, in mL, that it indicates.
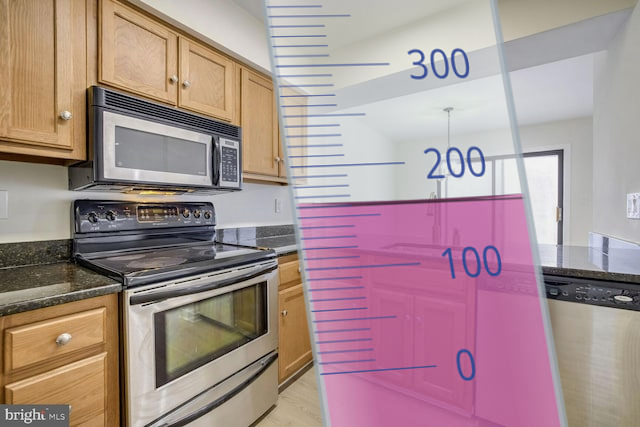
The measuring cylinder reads 160 mL
